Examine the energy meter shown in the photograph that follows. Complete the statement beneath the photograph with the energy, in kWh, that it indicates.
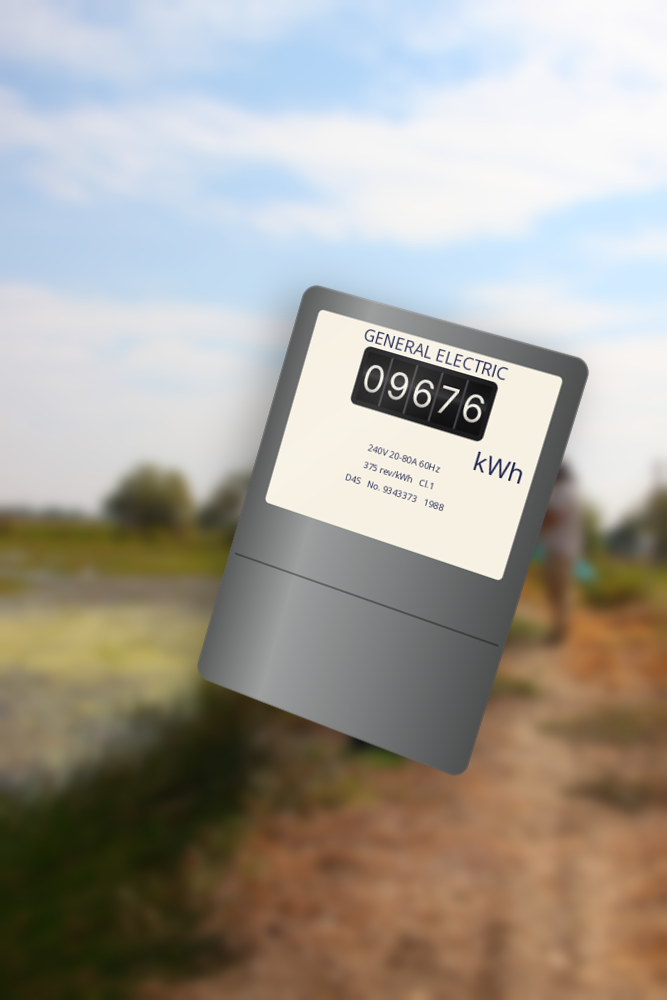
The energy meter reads 9676 kWh
